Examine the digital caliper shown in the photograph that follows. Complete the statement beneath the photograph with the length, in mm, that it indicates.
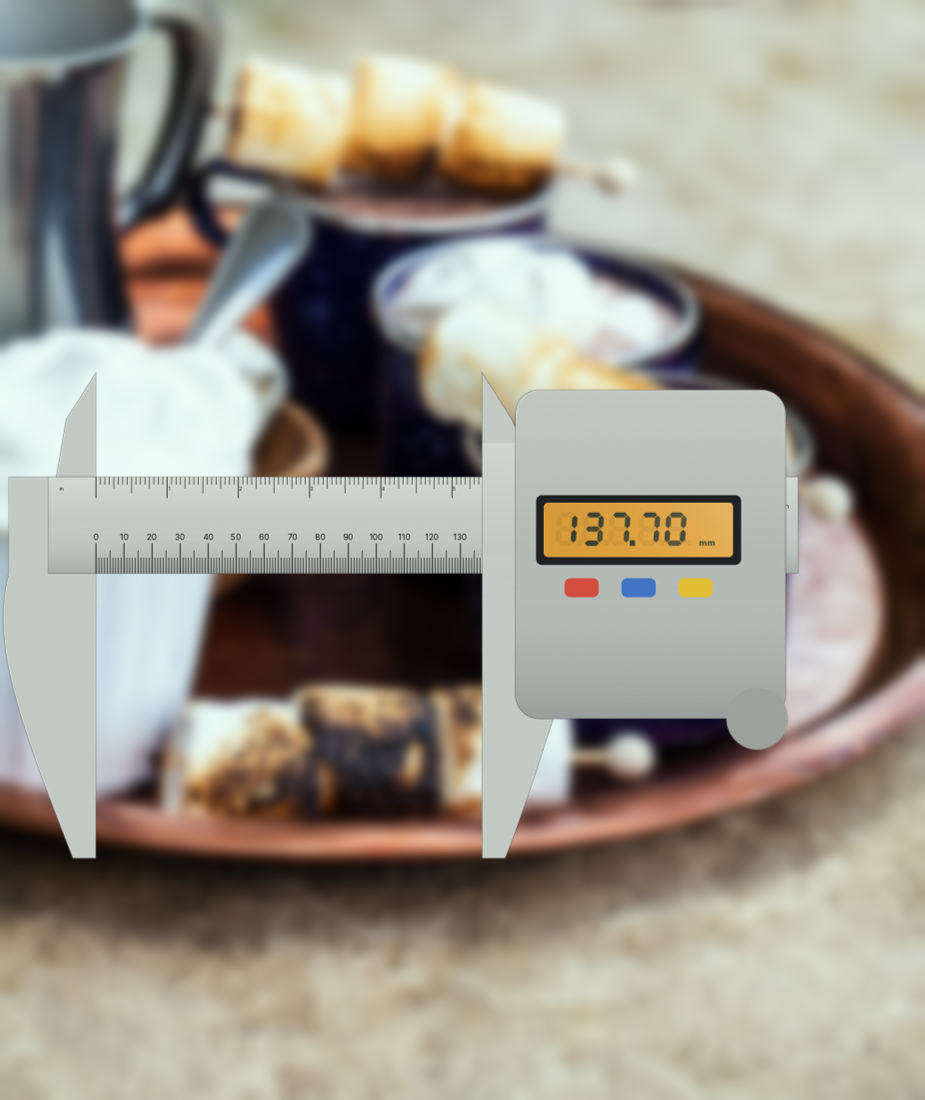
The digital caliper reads 137.70 mm
